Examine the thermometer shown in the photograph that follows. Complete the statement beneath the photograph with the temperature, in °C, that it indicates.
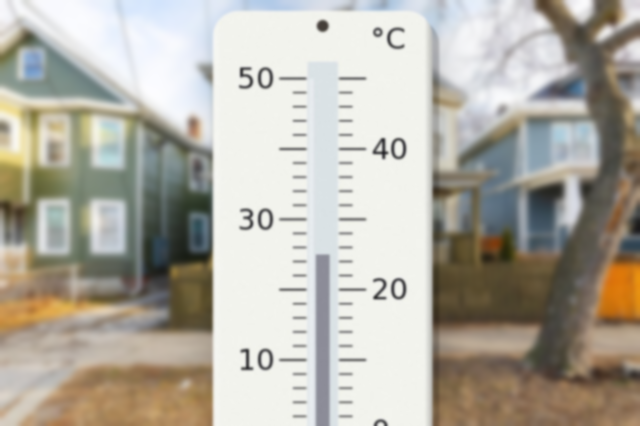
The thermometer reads 25 °C
